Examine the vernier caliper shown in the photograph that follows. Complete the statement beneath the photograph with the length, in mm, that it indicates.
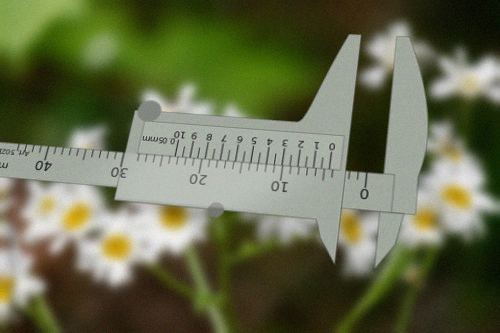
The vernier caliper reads 4.4 mm
